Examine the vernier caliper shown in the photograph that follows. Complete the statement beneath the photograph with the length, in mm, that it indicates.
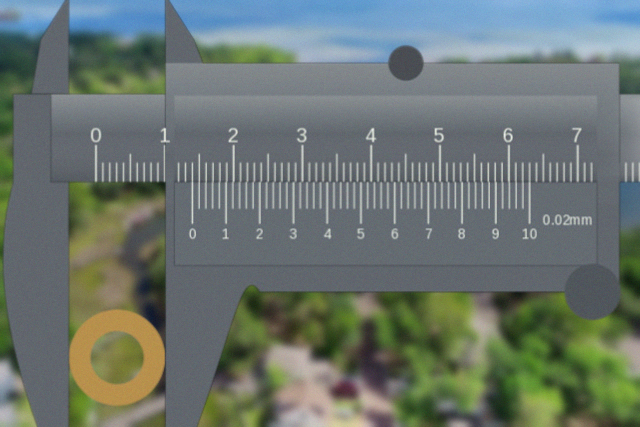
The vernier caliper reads 14.0 mm
